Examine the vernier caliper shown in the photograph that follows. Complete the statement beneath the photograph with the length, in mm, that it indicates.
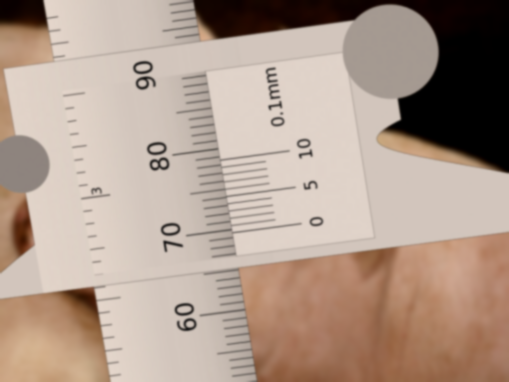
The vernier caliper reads 69.6 mm
